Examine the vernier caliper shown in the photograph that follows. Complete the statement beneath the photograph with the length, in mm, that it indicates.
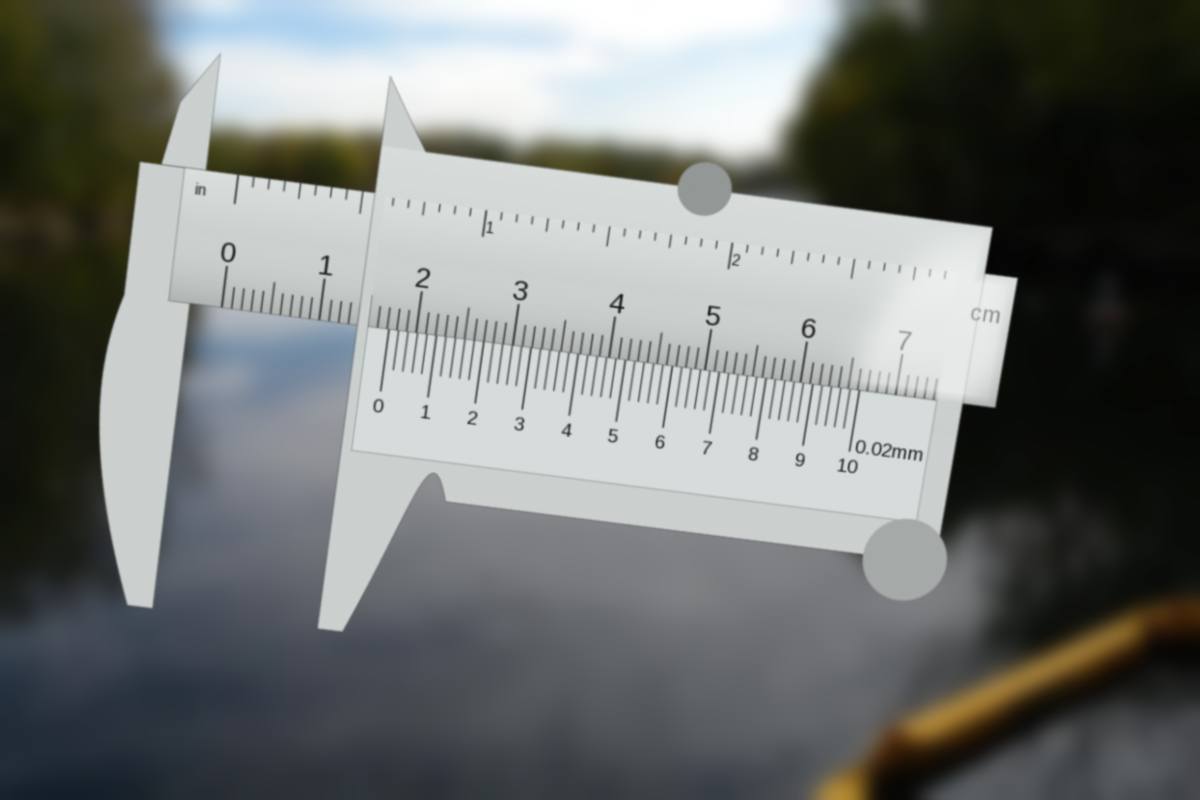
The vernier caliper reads 17.2 mm
